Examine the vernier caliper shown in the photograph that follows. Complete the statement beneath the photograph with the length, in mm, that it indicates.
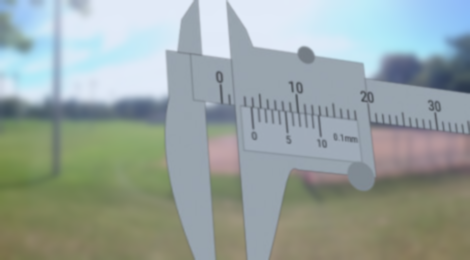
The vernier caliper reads 3.8 mm
